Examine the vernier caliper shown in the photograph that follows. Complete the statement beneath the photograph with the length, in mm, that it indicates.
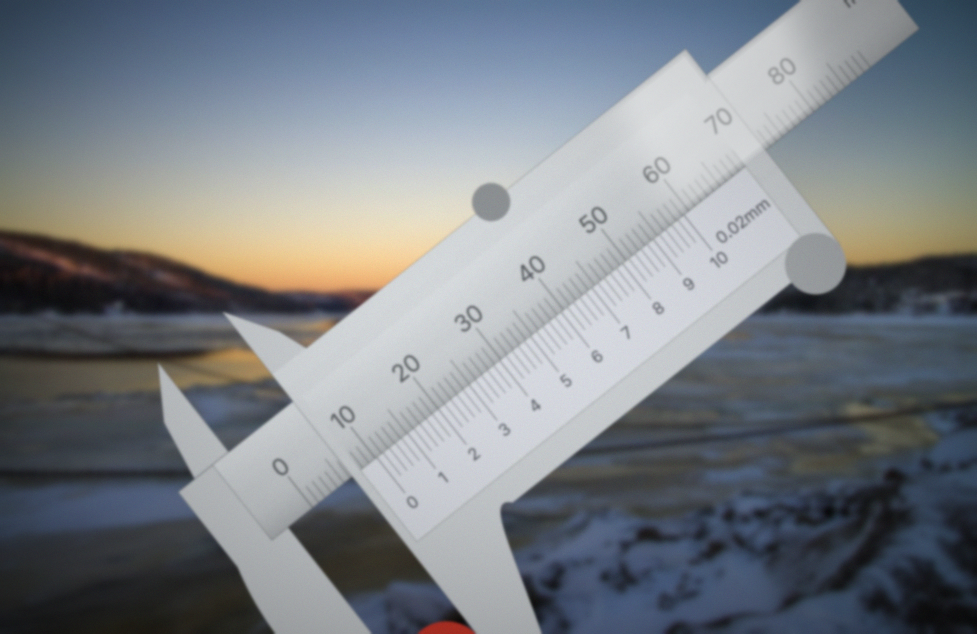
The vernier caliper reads 10.2 mm
